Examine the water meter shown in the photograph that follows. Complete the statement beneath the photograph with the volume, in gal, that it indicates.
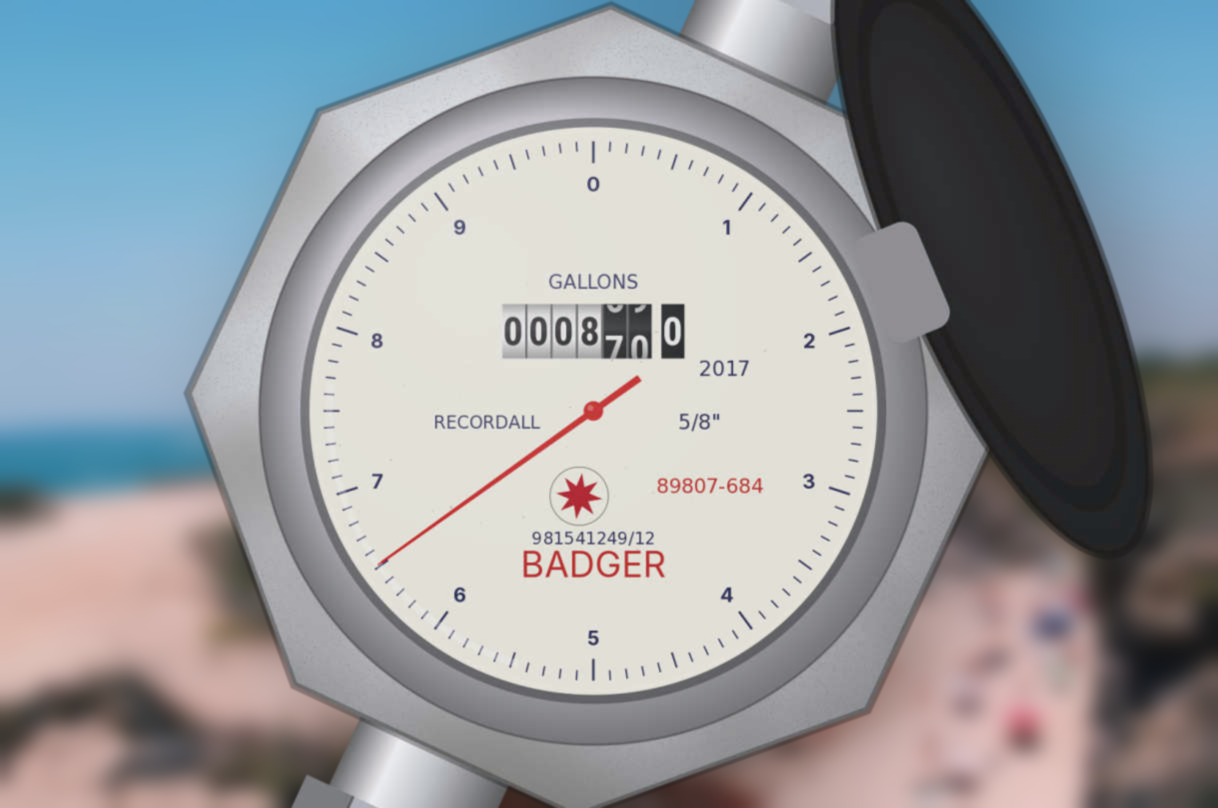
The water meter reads 8696.5 gal
